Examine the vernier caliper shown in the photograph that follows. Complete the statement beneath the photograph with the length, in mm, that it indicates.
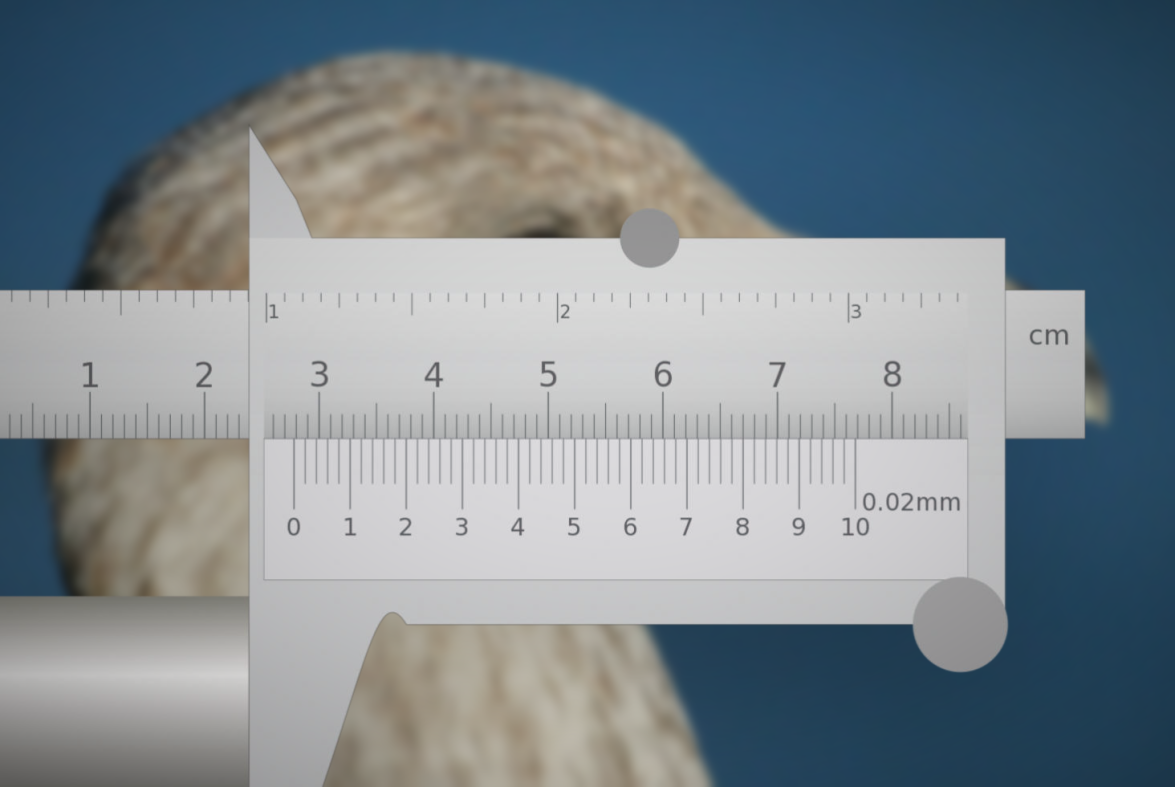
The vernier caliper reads 27.8 mm
